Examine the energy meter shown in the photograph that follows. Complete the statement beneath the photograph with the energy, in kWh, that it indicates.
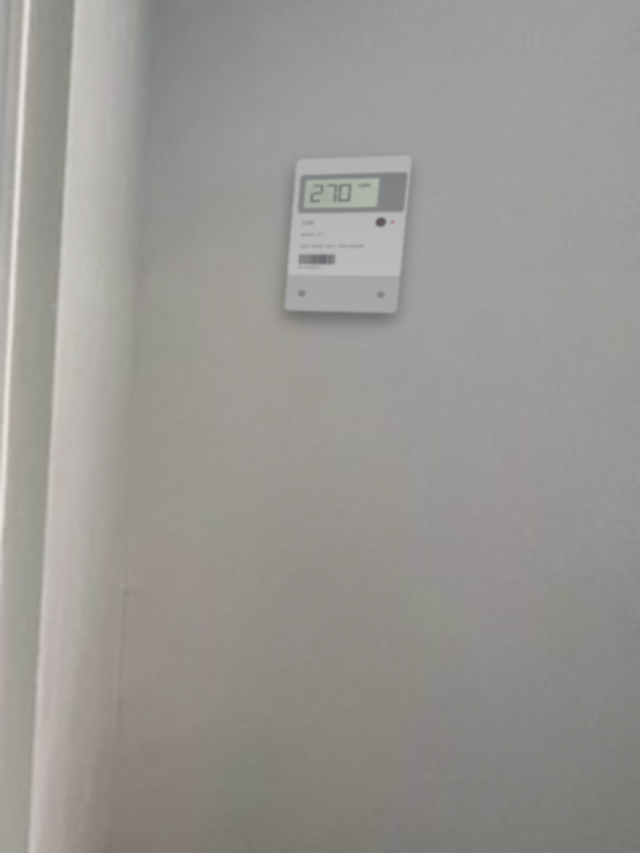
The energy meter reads 270 kWh
